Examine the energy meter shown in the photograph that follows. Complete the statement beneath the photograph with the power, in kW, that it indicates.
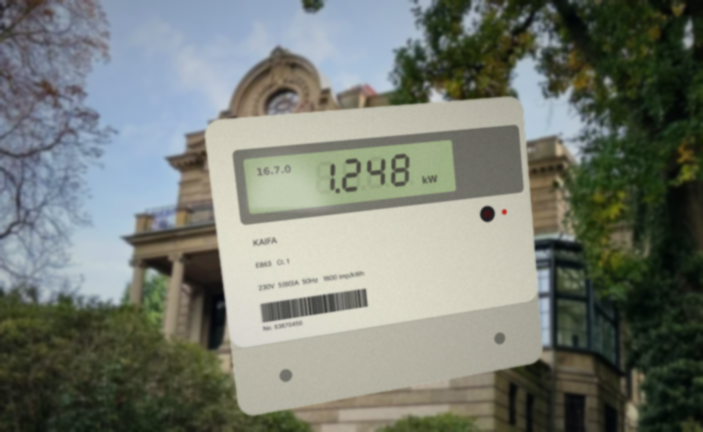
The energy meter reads 1.248 kW
